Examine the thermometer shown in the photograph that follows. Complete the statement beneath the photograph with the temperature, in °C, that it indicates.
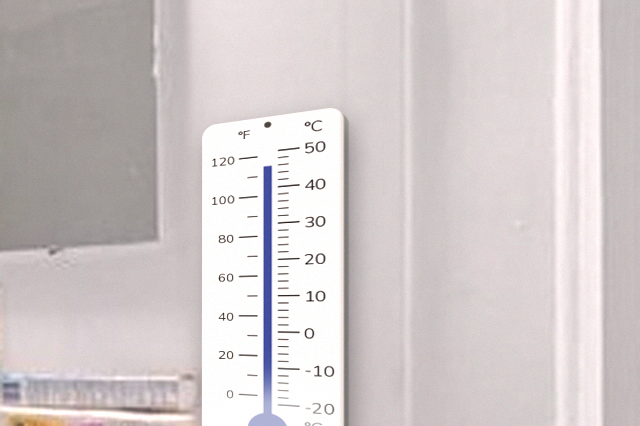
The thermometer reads 46 °C
